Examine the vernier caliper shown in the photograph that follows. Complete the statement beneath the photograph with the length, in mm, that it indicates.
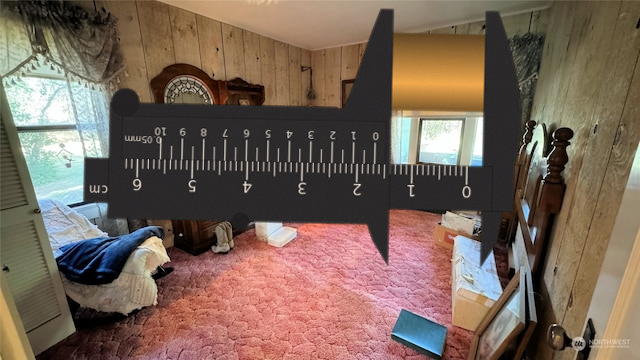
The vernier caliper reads 16.8 mm
